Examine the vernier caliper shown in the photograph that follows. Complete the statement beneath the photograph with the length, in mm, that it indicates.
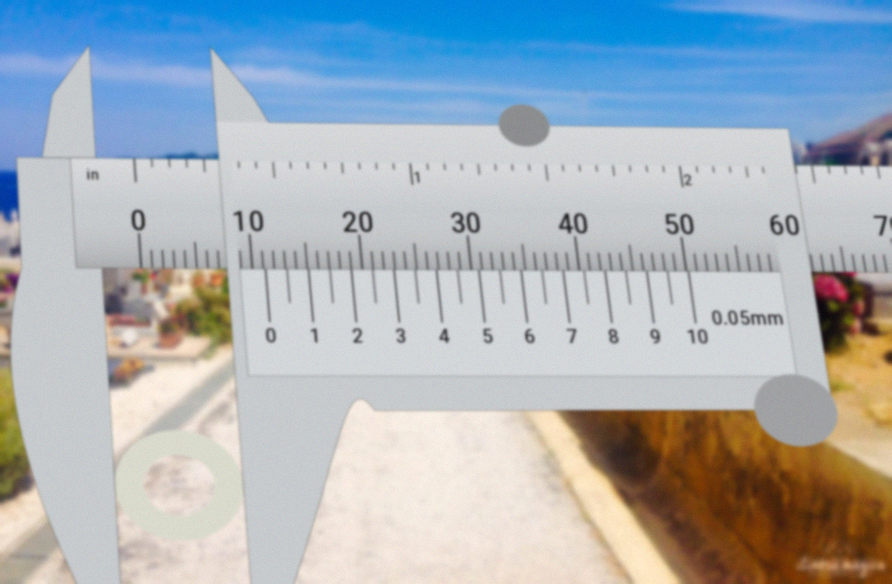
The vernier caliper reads 11.2 mm
